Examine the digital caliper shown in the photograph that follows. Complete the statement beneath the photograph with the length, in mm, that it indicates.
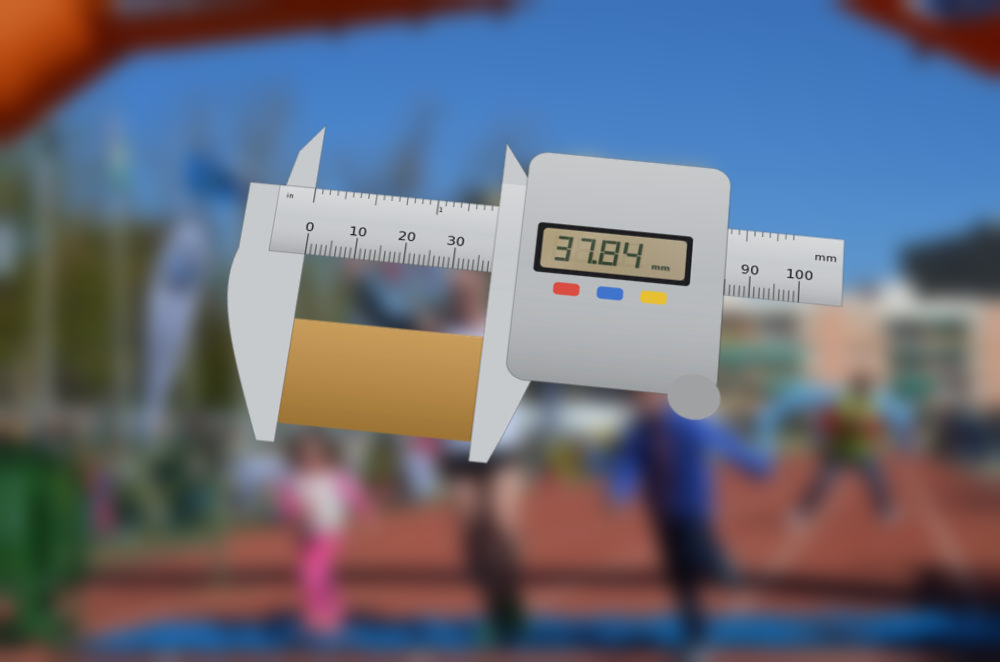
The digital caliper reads 37.84 mm
